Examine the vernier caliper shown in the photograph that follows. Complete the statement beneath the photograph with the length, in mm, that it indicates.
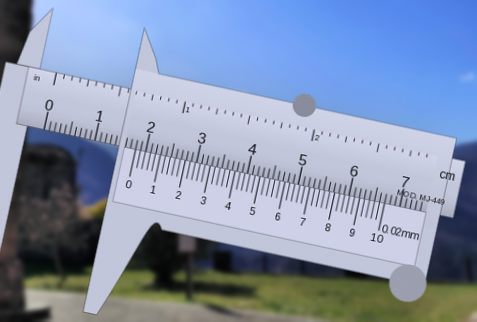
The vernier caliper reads 18.0 mm
